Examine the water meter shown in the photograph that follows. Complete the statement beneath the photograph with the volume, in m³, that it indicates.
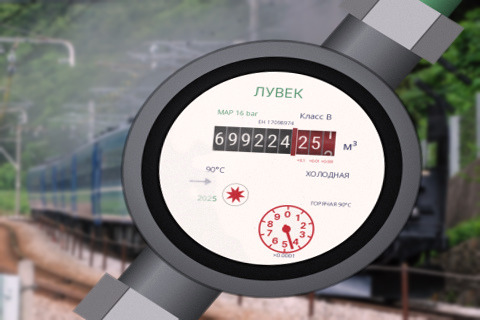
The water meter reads 699224.2514 m³
